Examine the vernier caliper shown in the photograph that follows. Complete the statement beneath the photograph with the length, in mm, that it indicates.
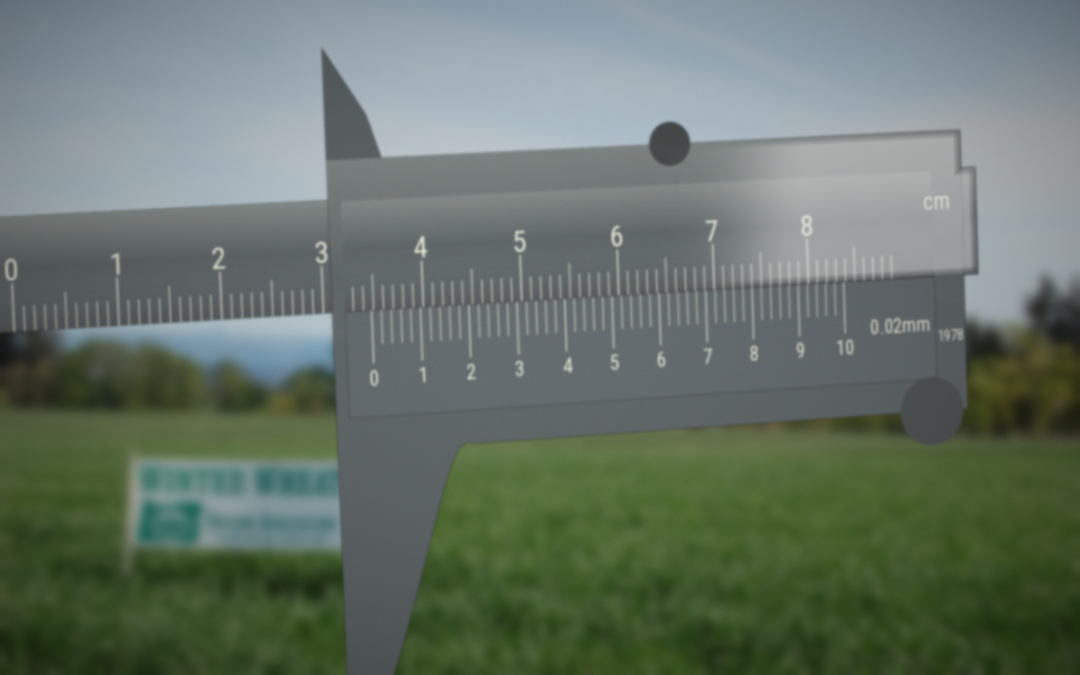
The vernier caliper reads 34.8 mm
